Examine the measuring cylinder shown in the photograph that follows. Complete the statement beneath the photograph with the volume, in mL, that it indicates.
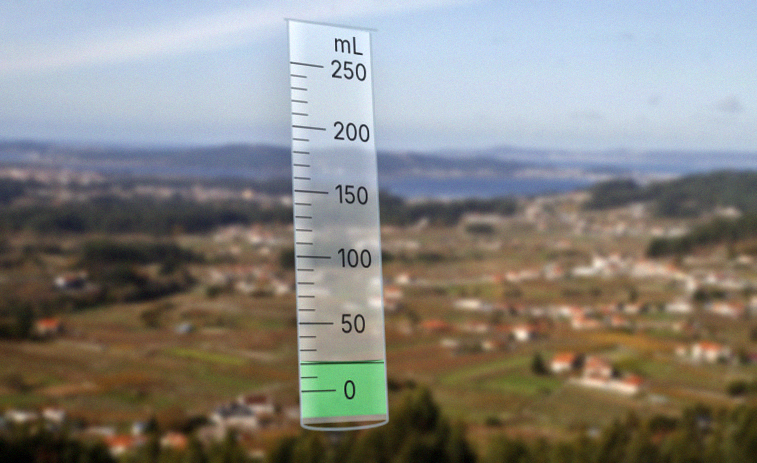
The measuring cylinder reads 20 mL
